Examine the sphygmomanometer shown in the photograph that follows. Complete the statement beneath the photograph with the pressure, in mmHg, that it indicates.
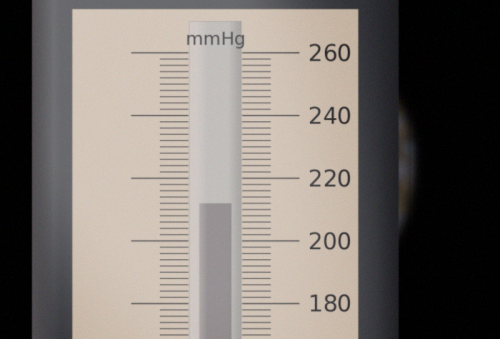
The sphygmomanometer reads 212 mmHg
